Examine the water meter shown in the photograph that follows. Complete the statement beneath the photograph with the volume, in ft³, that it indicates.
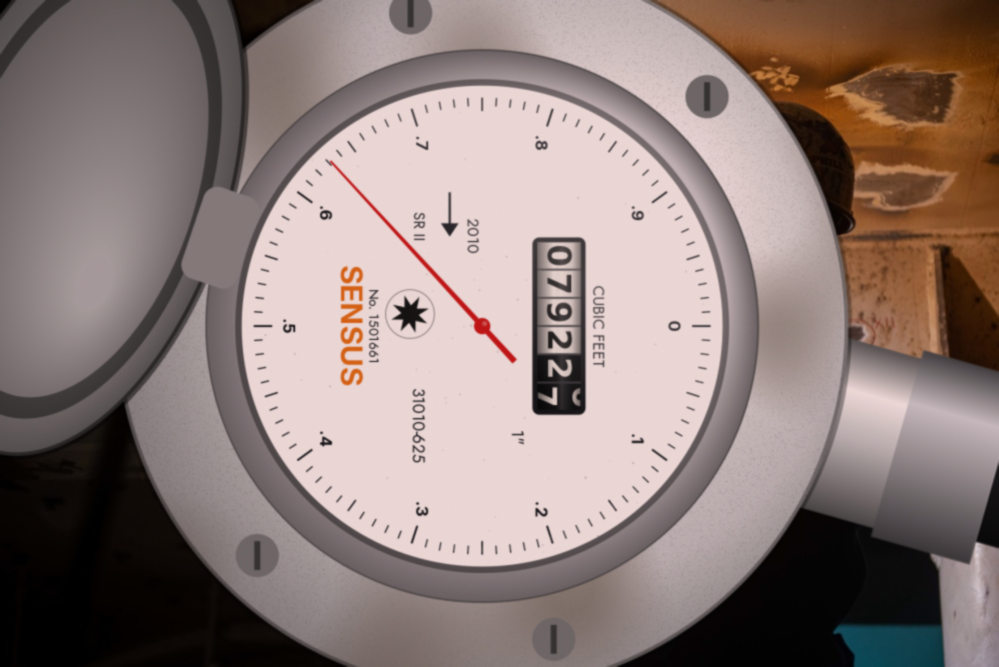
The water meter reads 79226.63 ft³
